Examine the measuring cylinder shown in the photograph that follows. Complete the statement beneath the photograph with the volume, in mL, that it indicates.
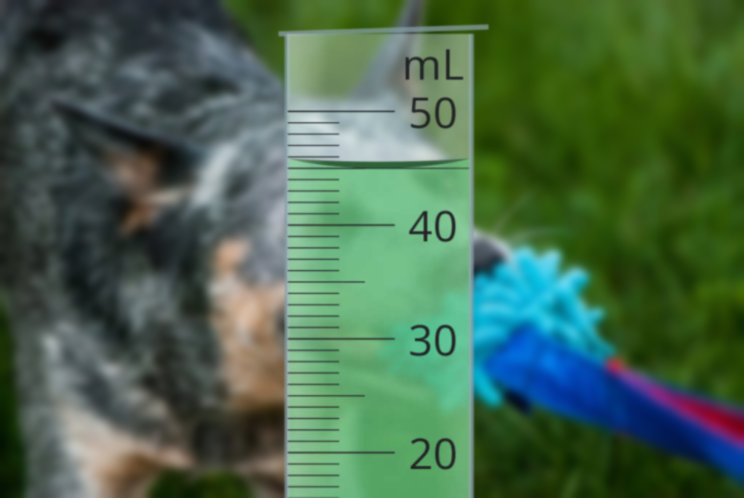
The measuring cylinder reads 45 mL
